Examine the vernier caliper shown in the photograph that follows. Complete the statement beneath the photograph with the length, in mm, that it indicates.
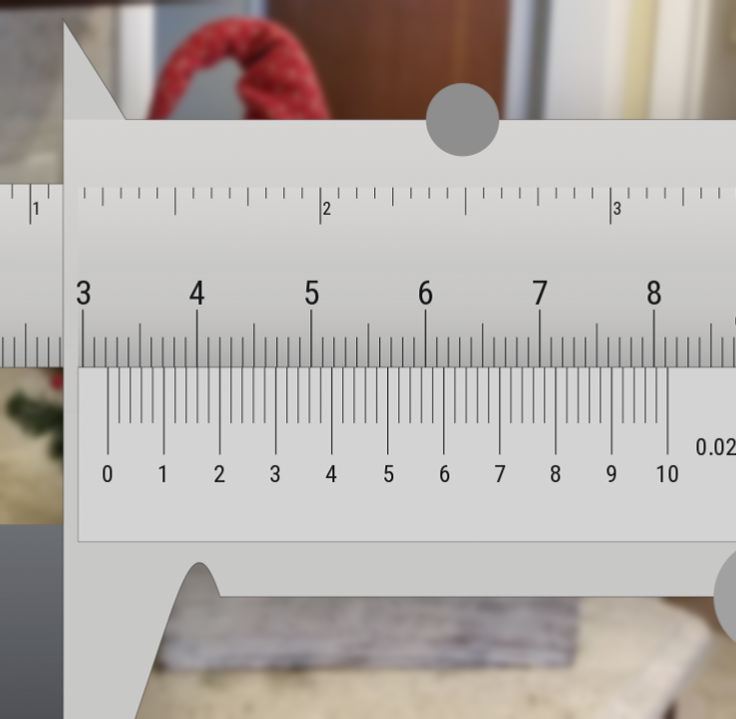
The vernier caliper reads 32.2 mm
